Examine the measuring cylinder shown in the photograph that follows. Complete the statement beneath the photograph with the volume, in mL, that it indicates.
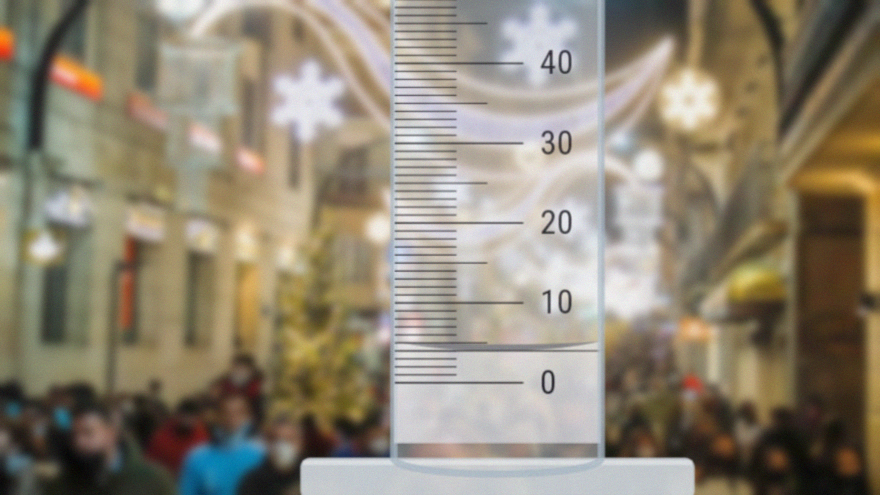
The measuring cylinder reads 4 mL
